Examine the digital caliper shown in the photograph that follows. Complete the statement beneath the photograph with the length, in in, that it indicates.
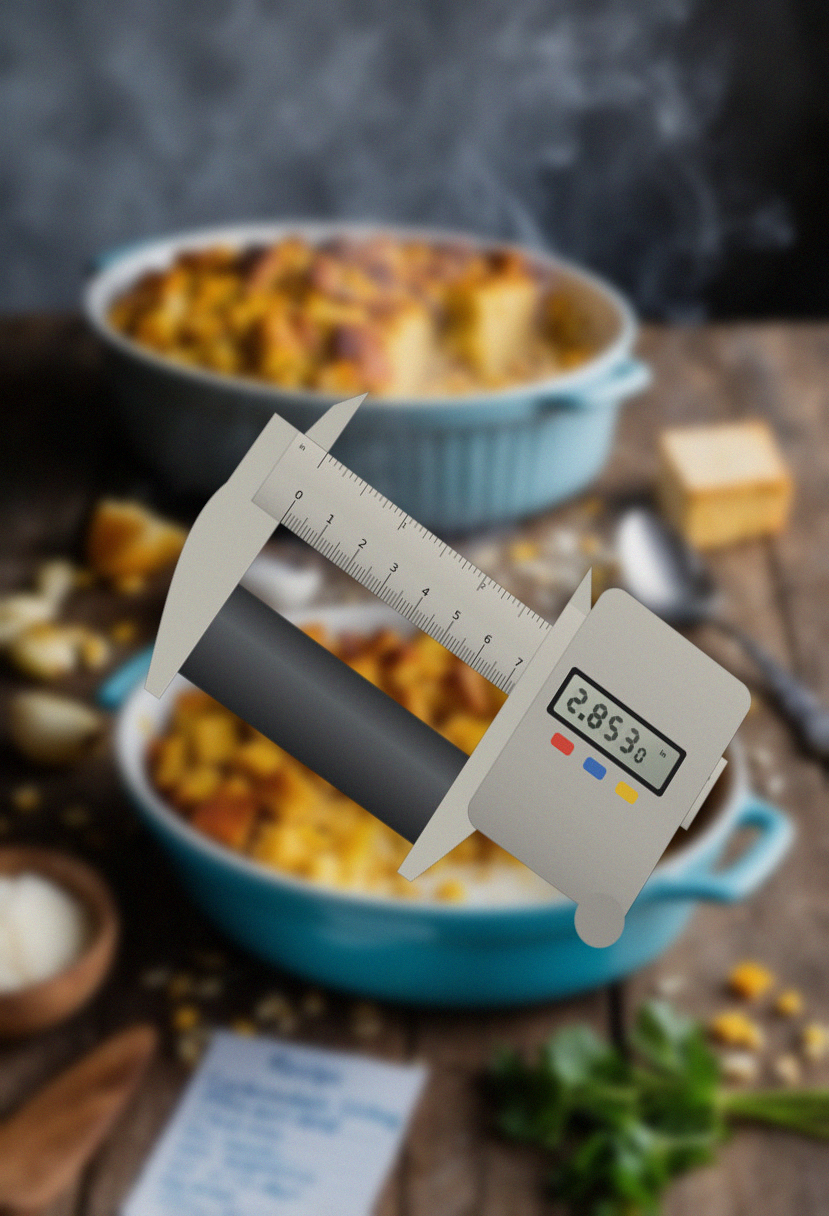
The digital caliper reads 2.8530 in
